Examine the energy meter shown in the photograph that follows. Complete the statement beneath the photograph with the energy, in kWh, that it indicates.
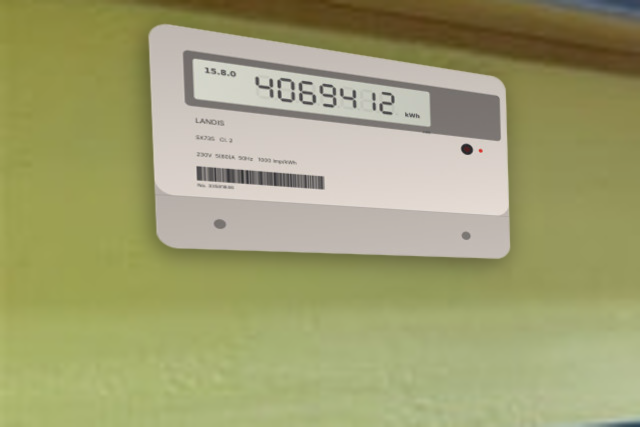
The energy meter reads 4069412 kWh
